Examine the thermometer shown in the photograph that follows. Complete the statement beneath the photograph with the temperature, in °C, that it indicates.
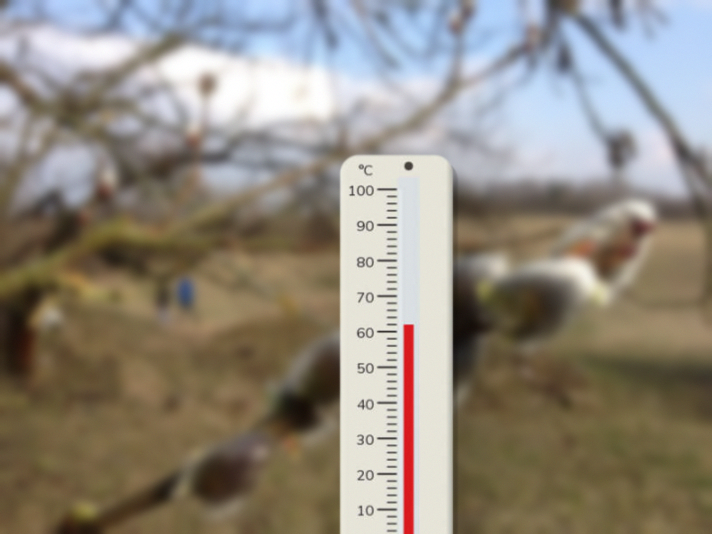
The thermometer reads 62 °C
